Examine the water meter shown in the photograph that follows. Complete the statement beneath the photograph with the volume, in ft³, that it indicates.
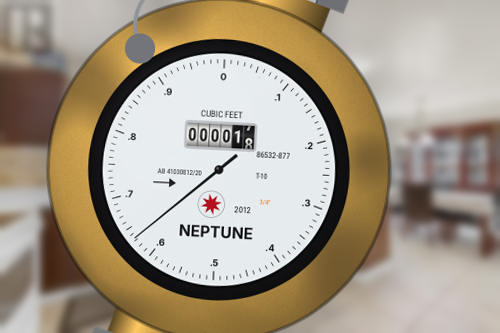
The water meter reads 17.63 ft³
